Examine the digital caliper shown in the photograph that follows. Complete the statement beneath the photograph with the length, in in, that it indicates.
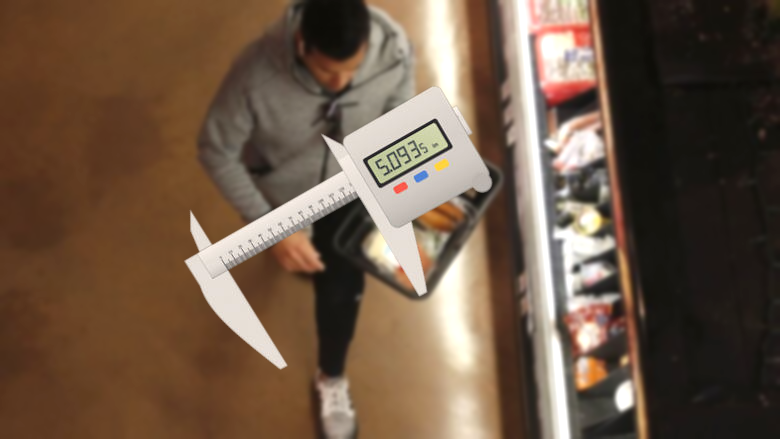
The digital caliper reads 5.0935 in
